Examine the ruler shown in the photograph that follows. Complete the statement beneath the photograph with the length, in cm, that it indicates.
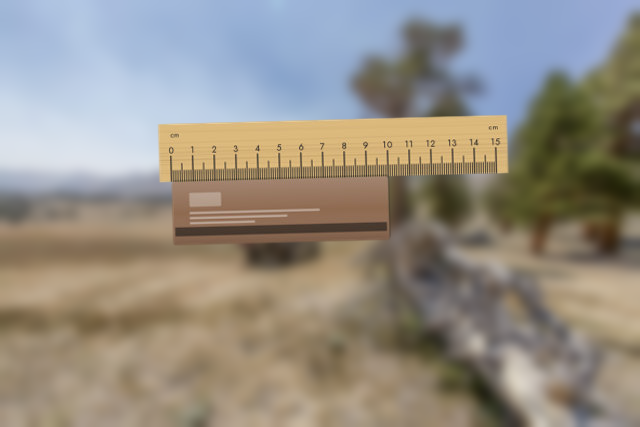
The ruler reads 10 cm
